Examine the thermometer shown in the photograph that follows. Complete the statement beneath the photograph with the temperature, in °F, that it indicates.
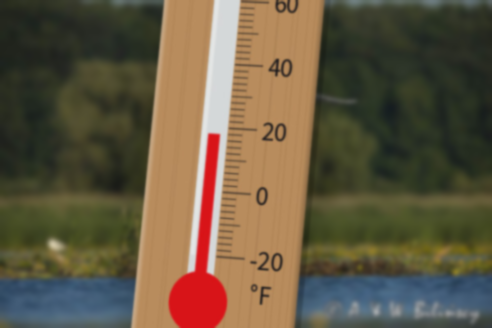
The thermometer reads 18 °F
